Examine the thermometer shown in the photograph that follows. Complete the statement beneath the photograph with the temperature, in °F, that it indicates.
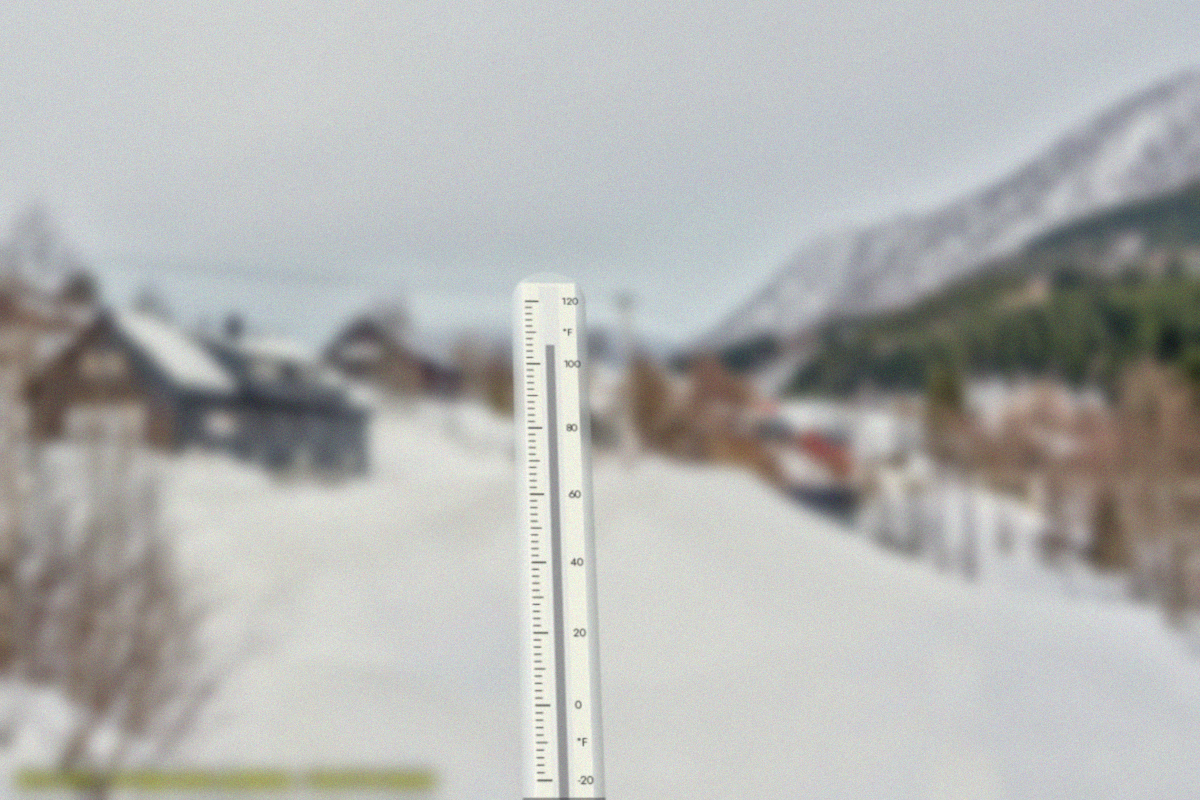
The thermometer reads 106 °F
